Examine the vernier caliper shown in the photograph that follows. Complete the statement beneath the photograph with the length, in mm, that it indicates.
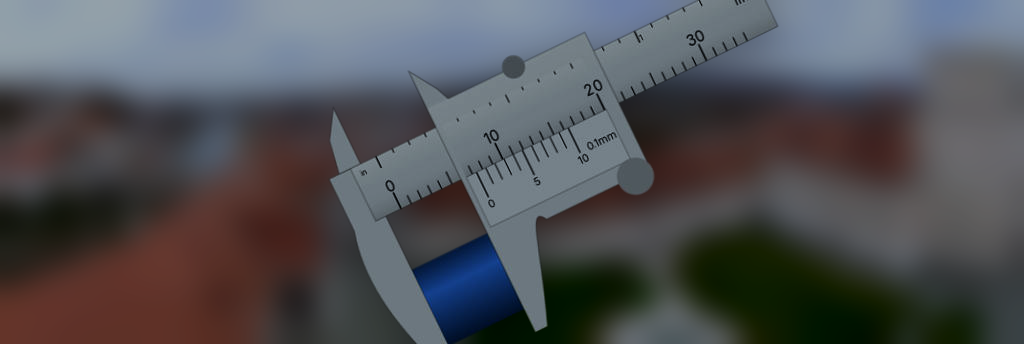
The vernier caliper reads 7.4 mm
